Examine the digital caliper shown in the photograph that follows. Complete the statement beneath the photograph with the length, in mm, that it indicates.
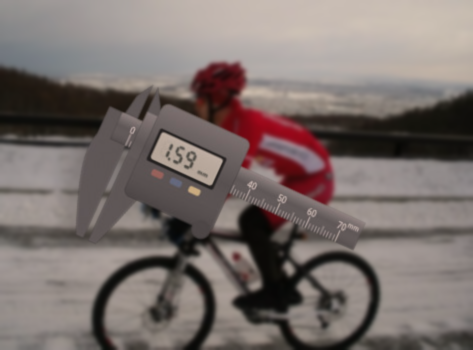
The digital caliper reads 1.59 mm
